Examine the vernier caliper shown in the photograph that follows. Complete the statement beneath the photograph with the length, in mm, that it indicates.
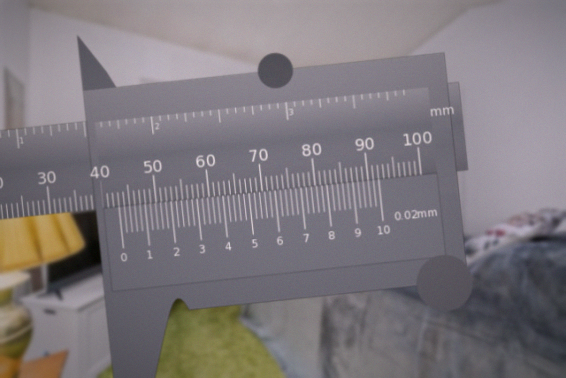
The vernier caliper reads 43.0 mm
